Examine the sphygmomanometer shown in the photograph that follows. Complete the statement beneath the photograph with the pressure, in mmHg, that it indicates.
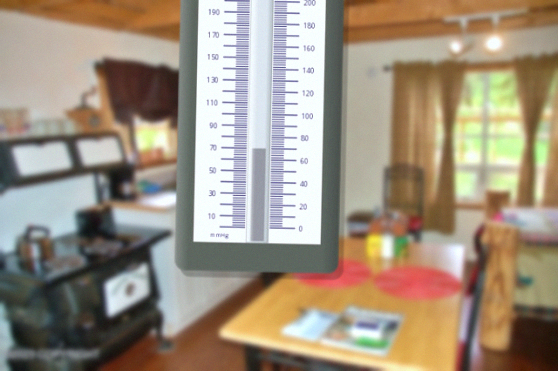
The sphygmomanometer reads 70 mmHg
